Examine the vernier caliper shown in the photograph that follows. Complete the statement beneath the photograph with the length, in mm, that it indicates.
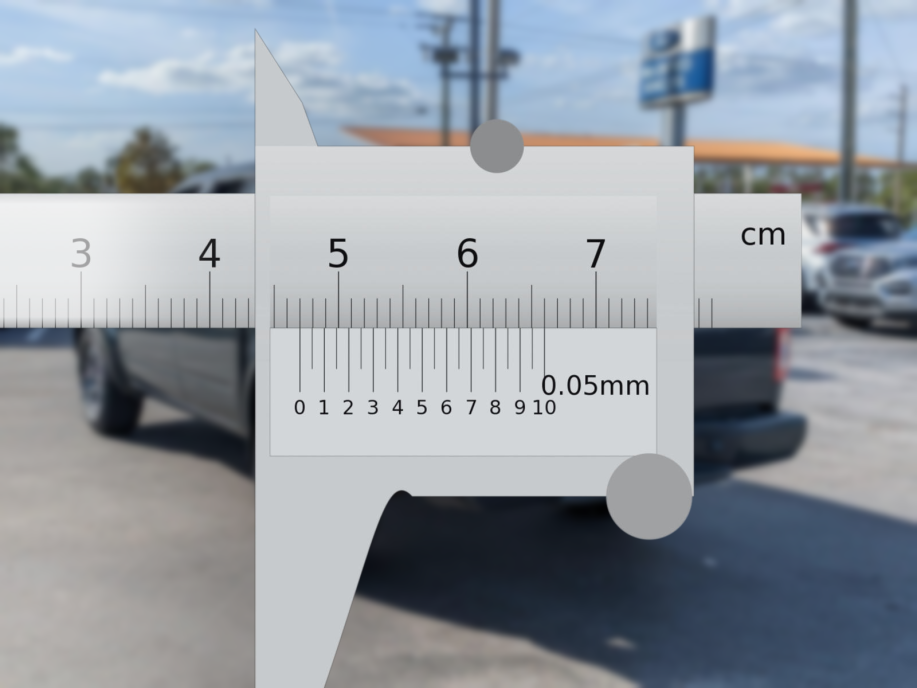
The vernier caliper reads 47.0 mm
